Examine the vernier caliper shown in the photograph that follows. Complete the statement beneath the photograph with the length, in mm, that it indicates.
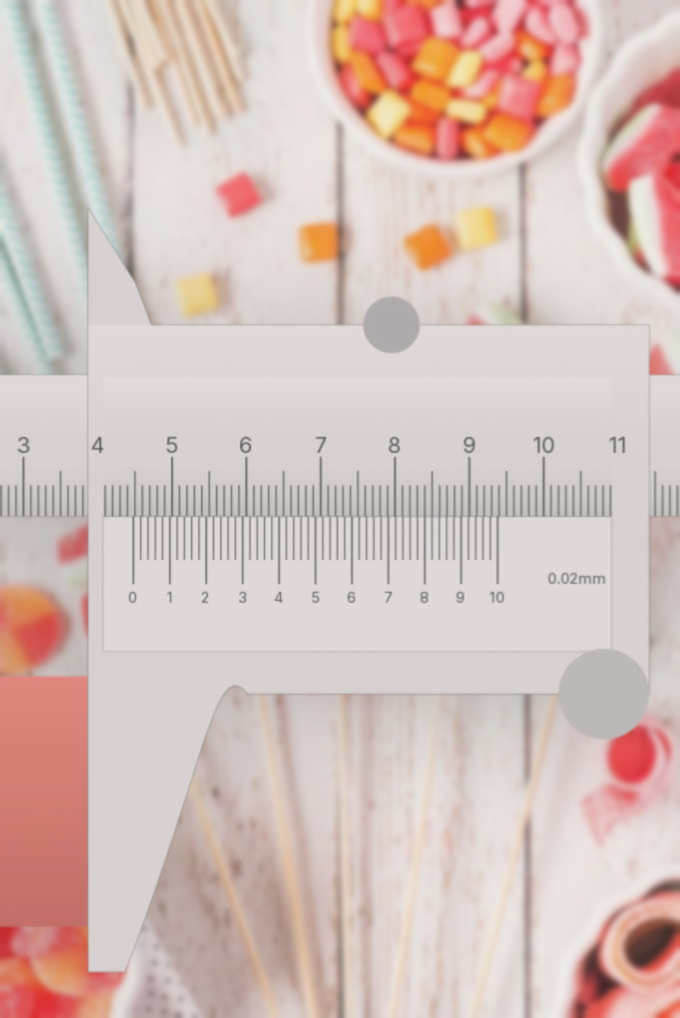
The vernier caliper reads 44.8 mm
